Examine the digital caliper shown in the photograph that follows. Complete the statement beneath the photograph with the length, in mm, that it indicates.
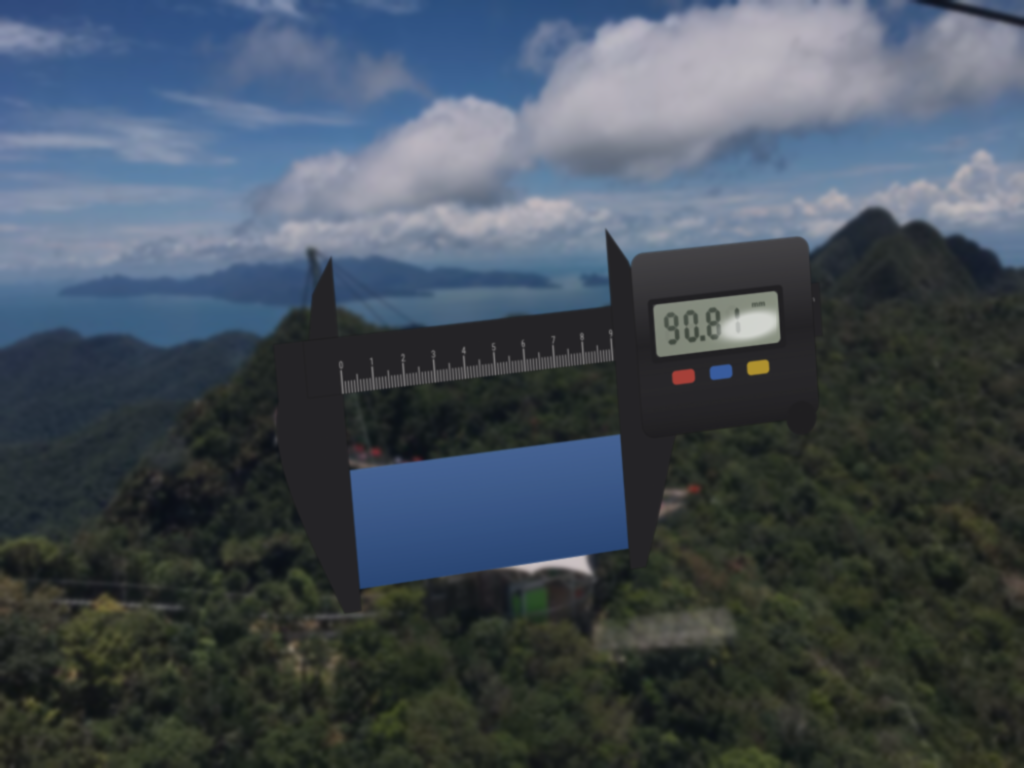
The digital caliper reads 90.81 mm
